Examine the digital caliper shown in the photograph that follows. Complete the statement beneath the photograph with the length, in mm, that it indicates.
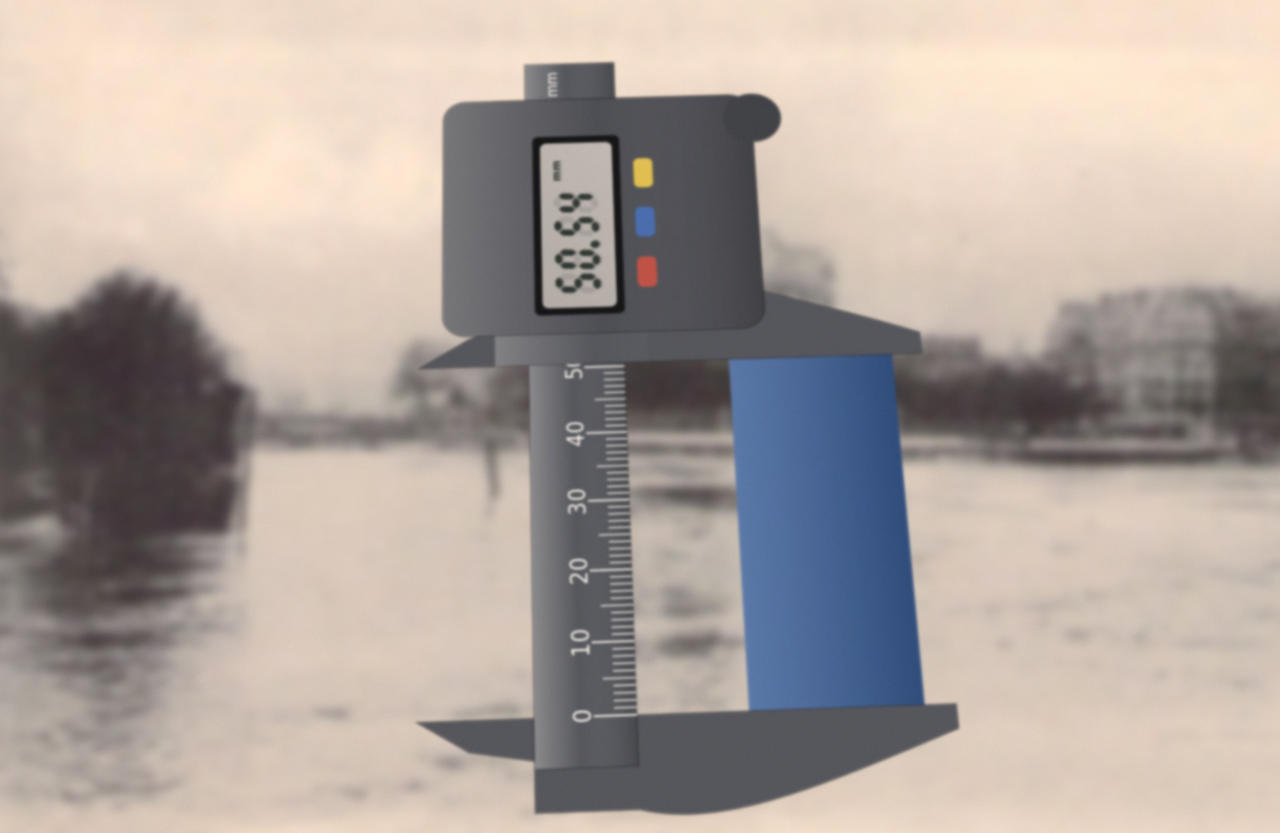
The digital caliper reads 50.54 mm
